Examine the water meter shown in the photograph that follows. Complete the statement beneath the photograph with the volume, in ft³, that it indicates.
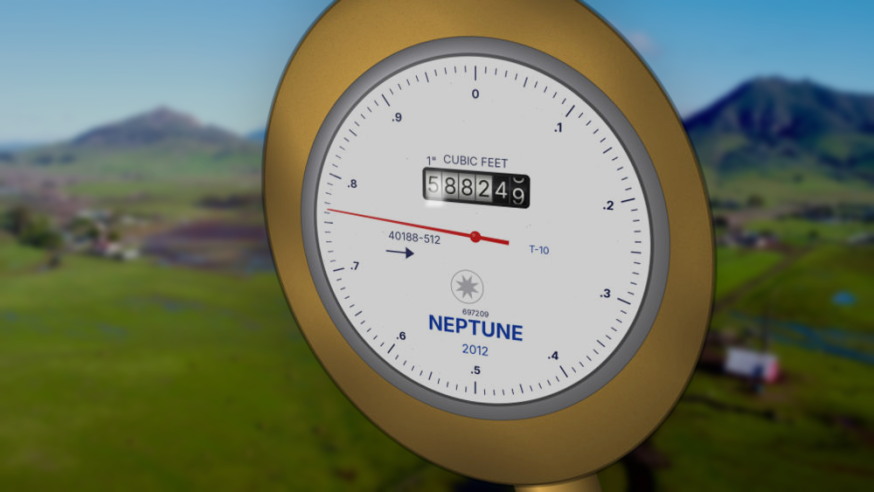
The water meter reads 588248.76 ft³
